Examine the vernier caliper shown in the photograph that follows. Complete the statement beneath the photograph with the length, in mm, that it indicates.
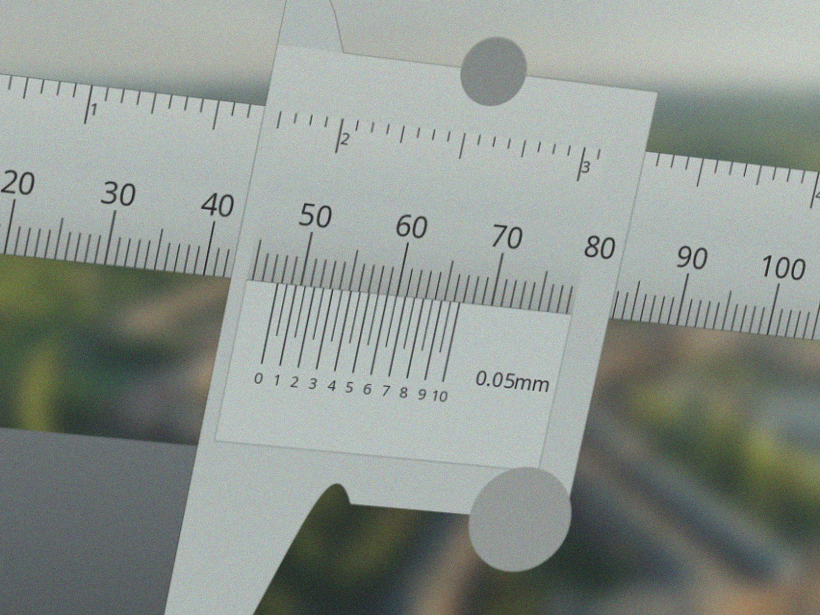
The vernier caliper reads 47.6 mm
